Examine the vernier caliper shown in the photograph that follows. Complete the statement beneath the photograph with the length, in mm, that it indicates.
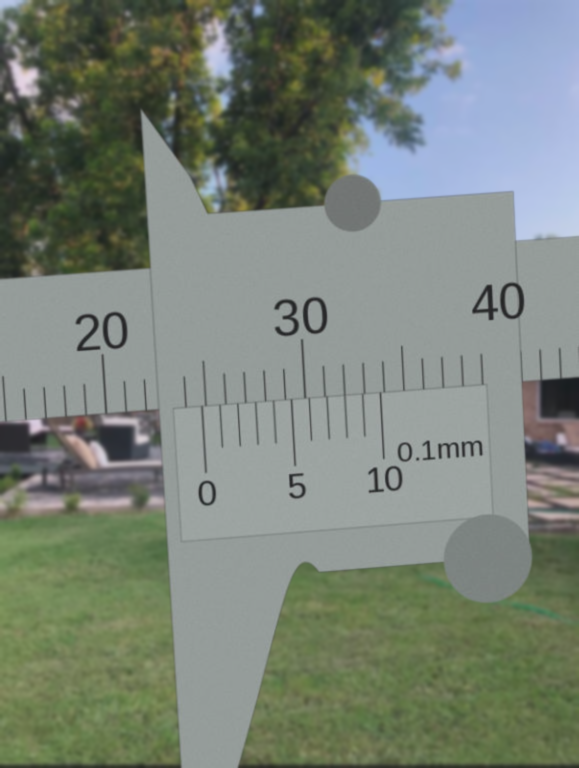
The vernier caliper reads 24.8 mm
